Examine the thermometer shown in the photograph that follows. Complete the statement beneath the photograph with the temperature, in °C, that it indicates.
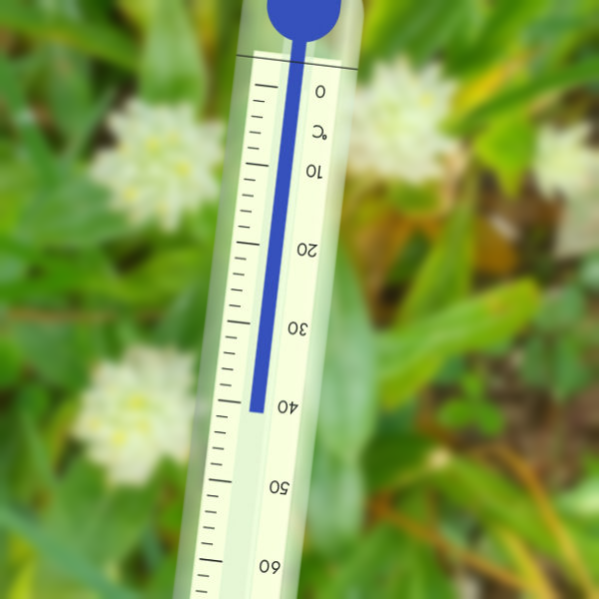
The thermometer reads 41 °C
